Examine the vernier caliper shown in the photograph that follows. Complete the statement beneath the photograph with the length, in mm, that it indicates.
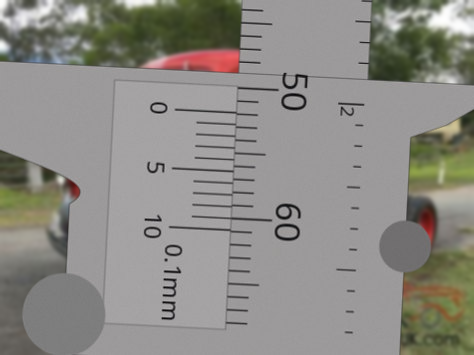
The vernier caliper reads 51.9 mm
